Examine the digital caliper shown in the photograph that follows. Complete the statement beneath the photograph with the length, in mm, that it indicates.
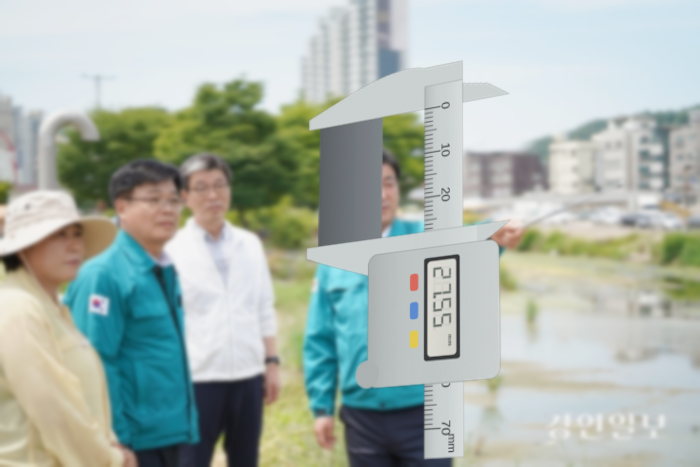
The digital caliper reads 27.55 mm
